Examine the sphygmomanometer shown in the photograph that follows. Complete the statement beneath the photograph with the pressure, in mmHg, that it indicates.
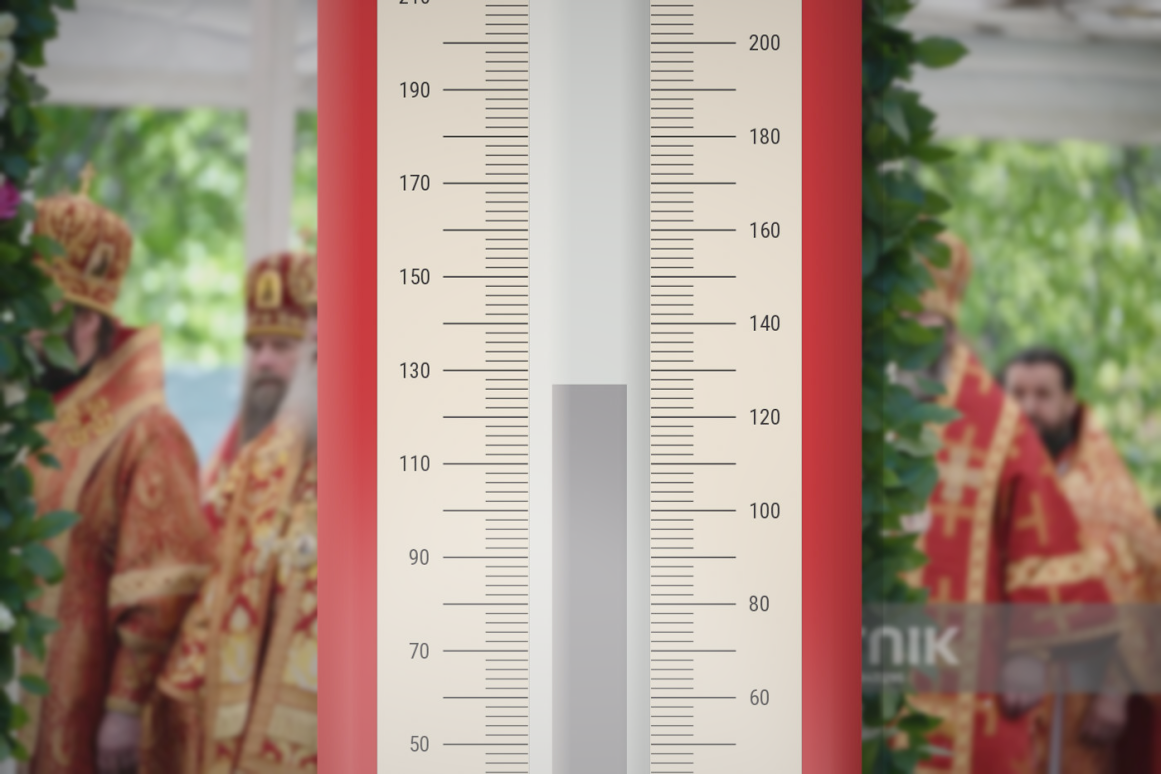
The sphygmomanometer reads 127 mmHg
